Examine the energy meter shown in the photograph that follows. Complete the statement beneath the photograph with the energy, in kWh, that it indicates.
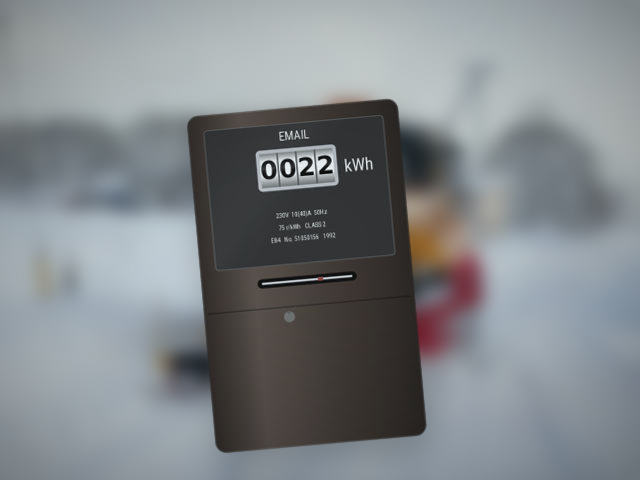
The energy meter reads 22 kWh
